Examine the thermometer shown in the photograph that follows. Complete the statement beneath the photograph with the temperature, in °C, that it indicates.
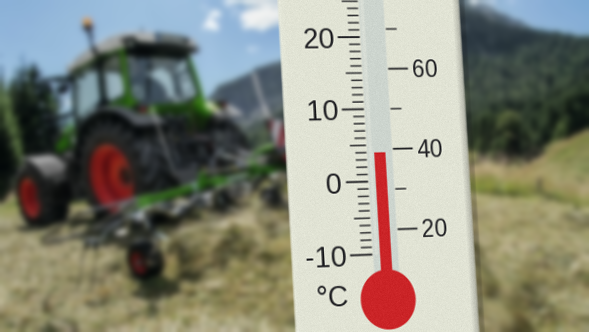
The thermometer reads 4 °C
